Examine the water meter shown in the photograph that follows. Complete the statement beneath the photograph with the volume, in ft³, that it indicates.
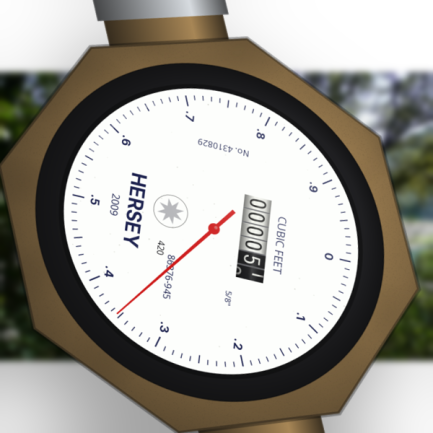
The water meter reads 51.35 ft³
